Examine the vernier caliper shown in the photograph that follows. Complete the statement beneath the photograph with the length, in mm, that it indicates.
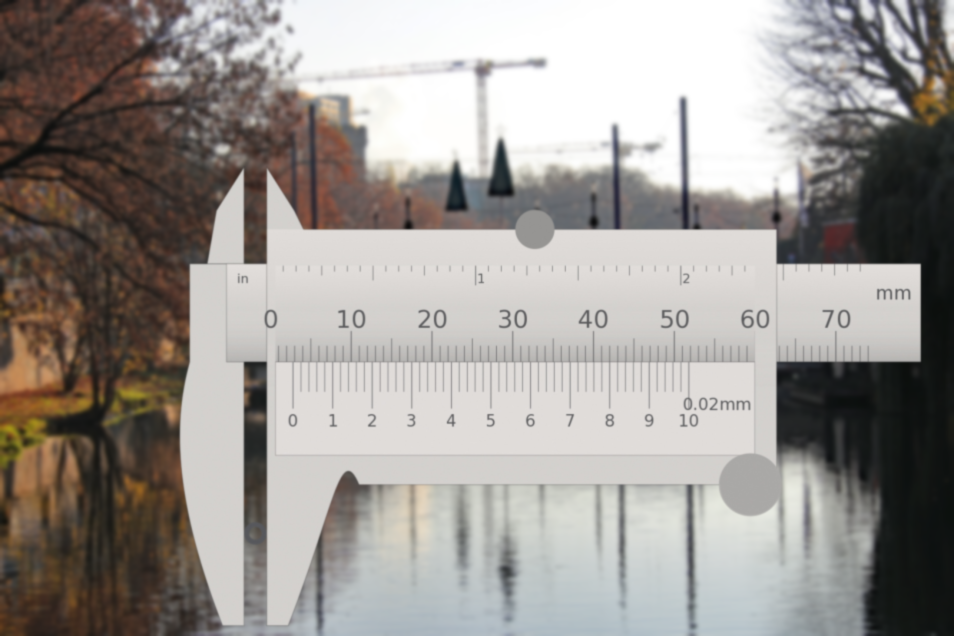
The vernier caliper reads 2.8 mm
